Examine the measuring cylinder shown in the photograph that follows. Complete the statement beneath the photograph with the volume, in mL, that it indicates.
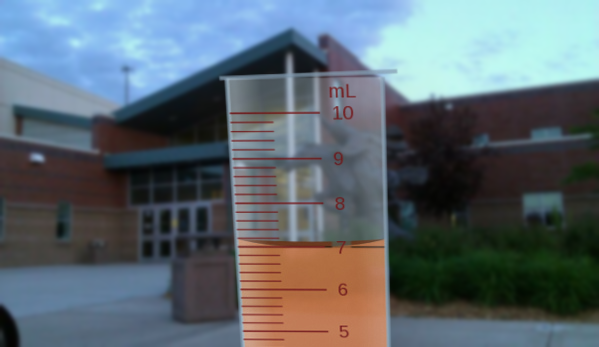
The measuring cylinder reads 7 mL
